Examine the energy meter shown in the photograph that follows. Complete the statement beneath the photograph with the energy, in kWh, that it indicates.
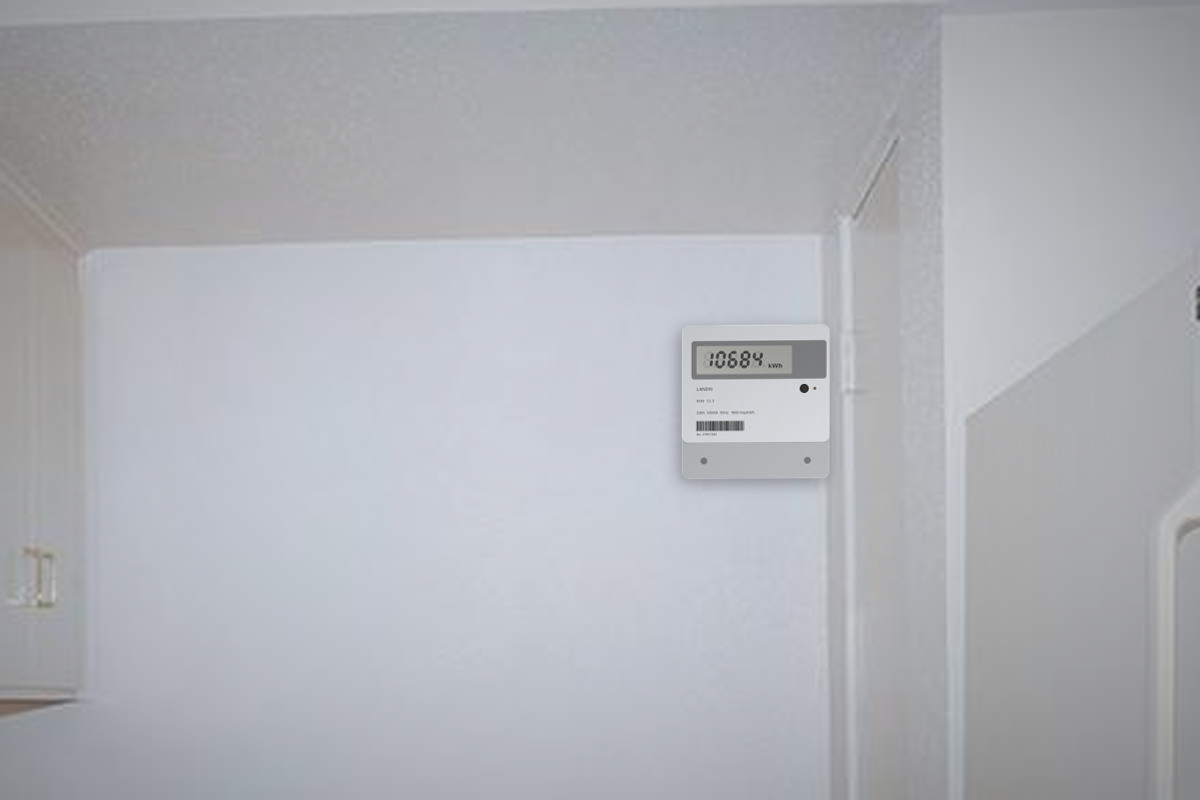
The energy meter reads 10684 kWh
